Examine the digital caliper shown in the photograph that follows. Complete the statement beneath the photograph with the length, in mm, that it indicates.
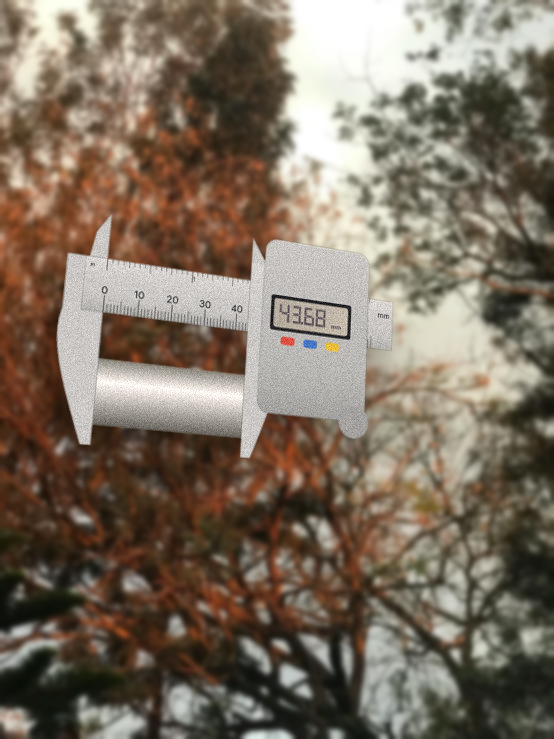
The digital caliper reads 43.68 mm
